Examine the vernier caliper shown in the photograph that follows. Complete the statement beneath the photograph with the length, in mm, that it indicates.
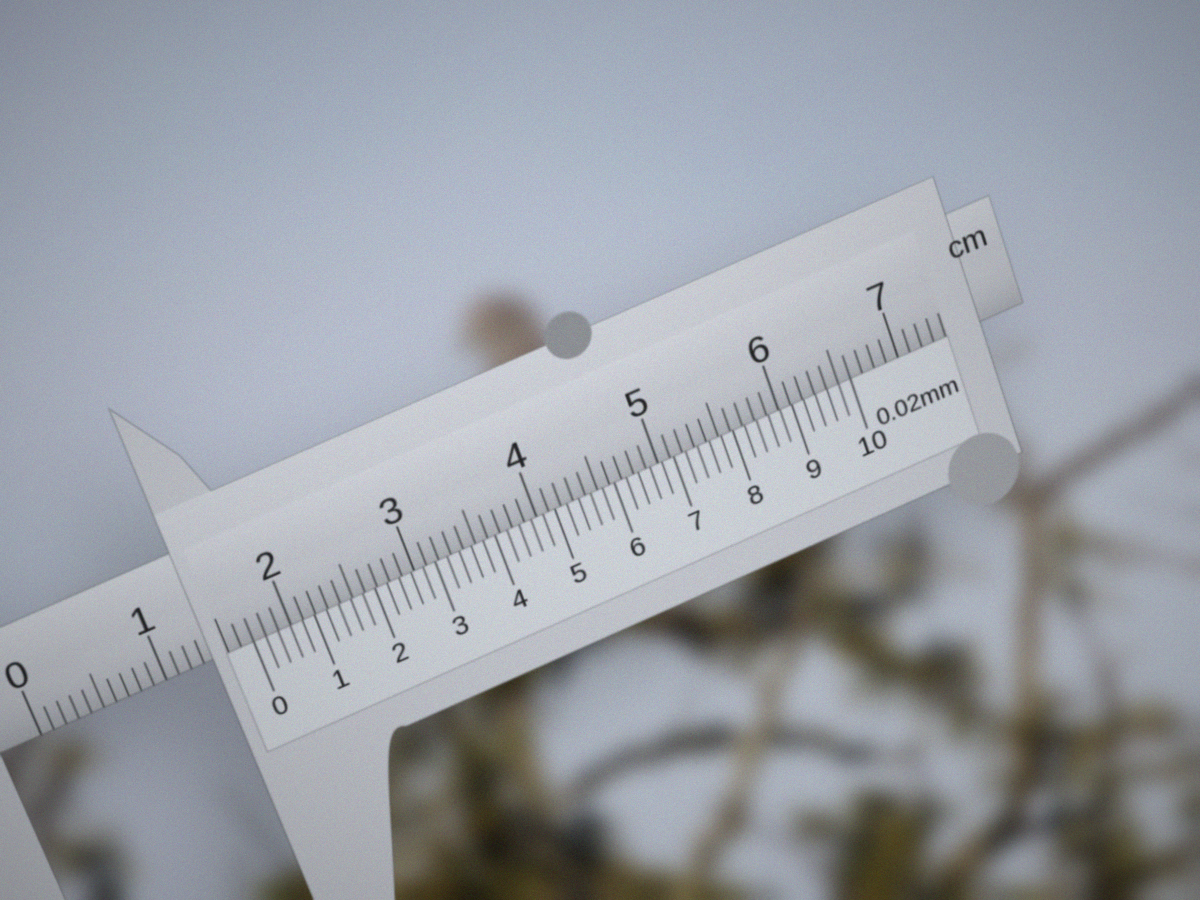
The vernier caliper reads 17.0 mm
